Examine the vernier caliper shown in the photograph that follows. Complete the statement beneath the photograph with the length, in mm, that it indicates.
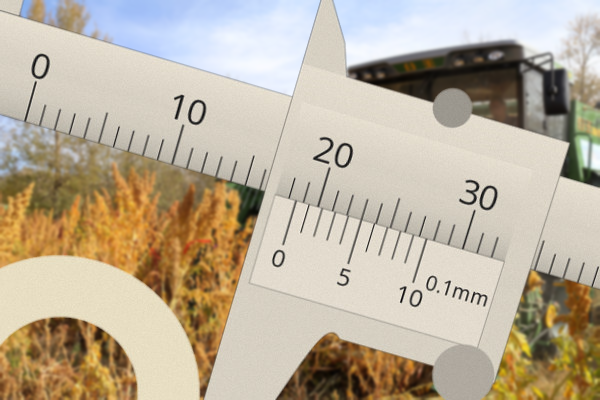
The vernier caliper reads 18.5 mm
